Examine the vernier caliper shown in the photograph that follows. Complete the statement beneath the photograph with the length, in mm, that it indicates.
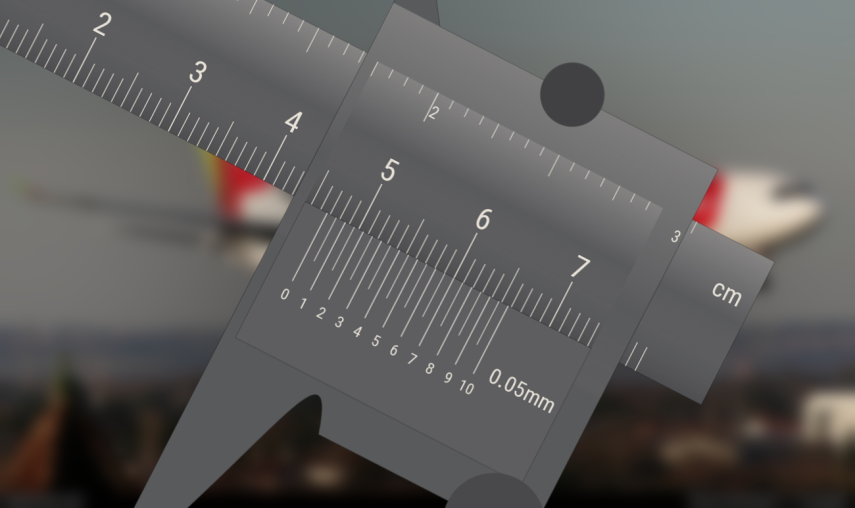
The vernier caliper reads 46.7 mm
